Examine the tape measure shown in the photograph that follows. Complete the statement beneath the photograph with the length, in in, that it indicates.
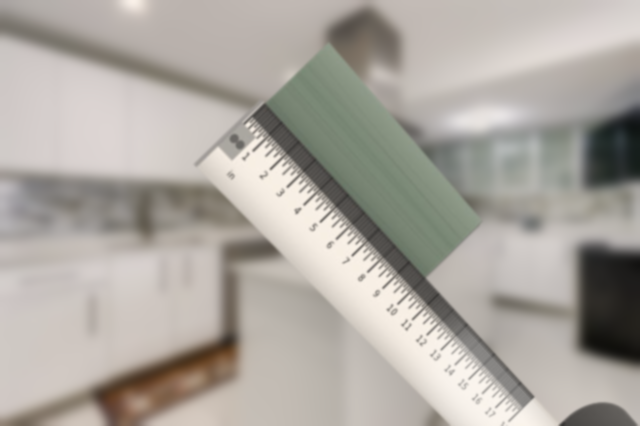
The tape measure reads 10 in
